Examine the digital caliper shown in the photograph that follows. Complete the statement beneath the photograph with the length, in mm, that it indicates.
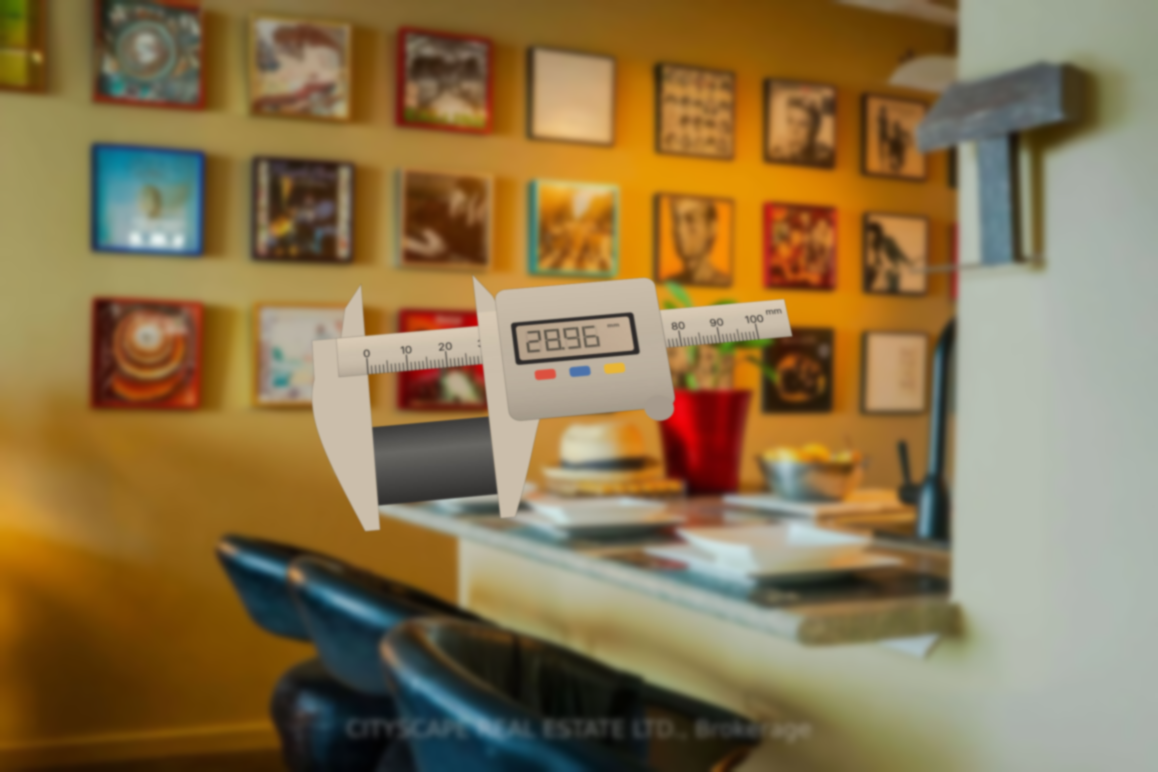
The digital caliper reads 28.96 mm
